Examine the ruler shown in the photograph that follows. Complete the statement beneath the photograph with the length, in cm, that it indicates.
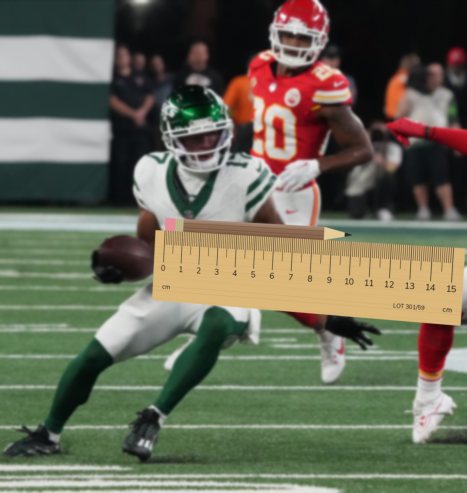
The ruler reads 10 cm
